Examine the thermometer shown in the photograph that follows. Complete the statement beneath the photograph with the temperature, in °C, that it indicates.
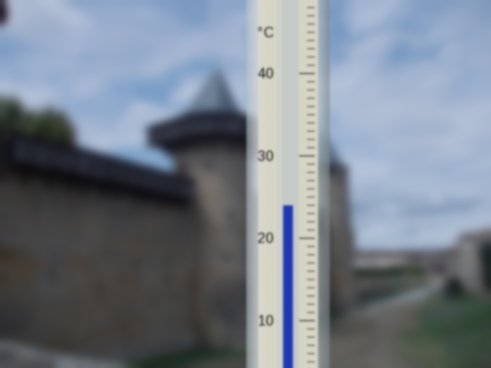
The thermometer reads 24 °C
